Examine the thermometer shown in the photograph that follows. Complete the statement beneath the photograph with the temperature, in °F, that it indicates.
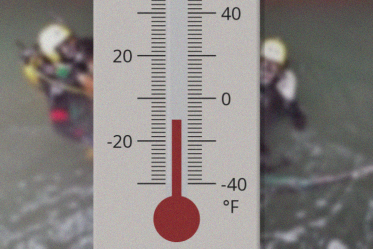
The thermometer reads -10 °F
